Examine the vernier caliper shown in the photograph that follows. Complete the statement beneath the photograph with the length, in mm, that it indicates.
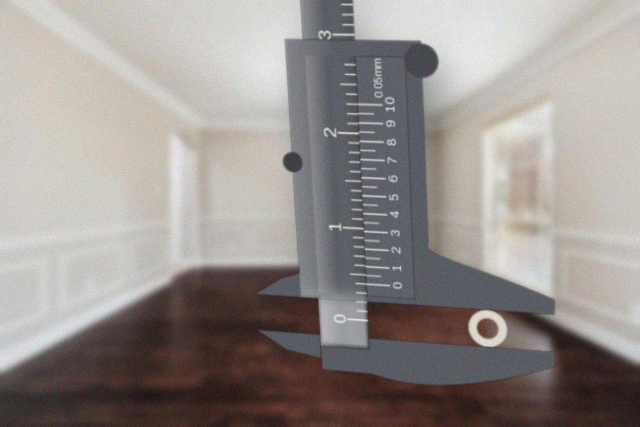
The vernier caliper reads 4.0 mm
